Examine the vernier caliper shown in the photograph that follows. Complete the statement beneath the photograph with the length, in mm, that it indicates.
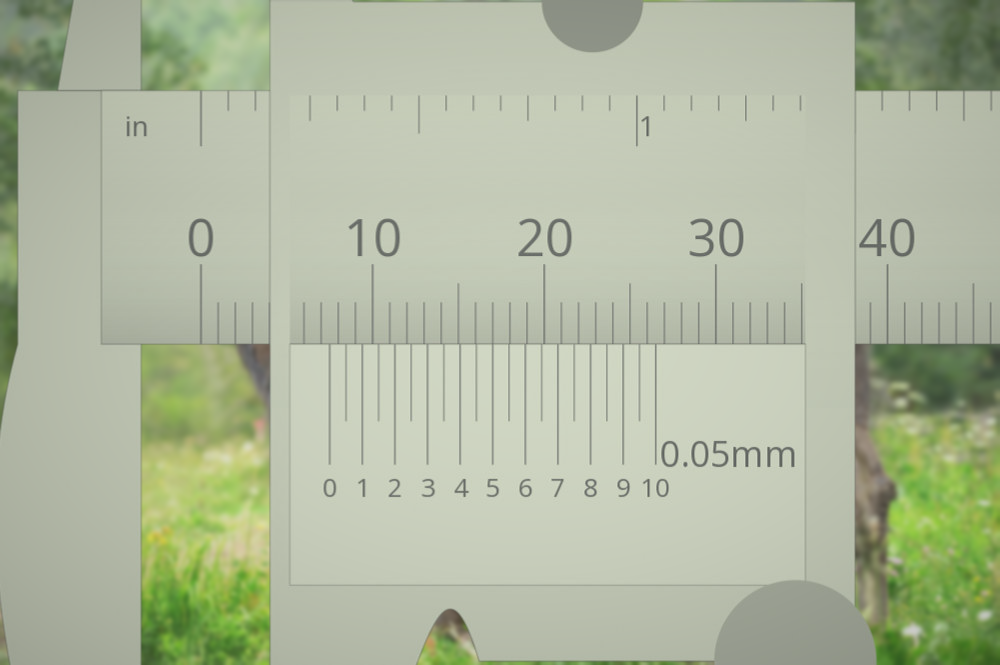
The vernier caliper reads 7.5 mm
